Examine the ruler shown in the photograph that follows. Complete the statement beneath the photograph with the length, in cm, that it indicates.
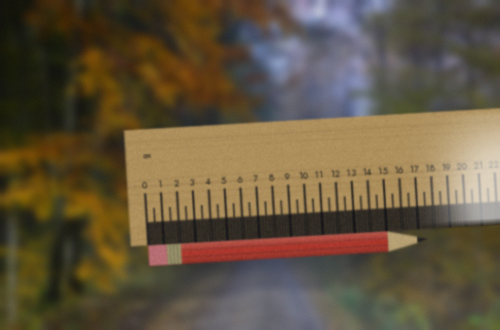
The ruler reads 17.5 cm
